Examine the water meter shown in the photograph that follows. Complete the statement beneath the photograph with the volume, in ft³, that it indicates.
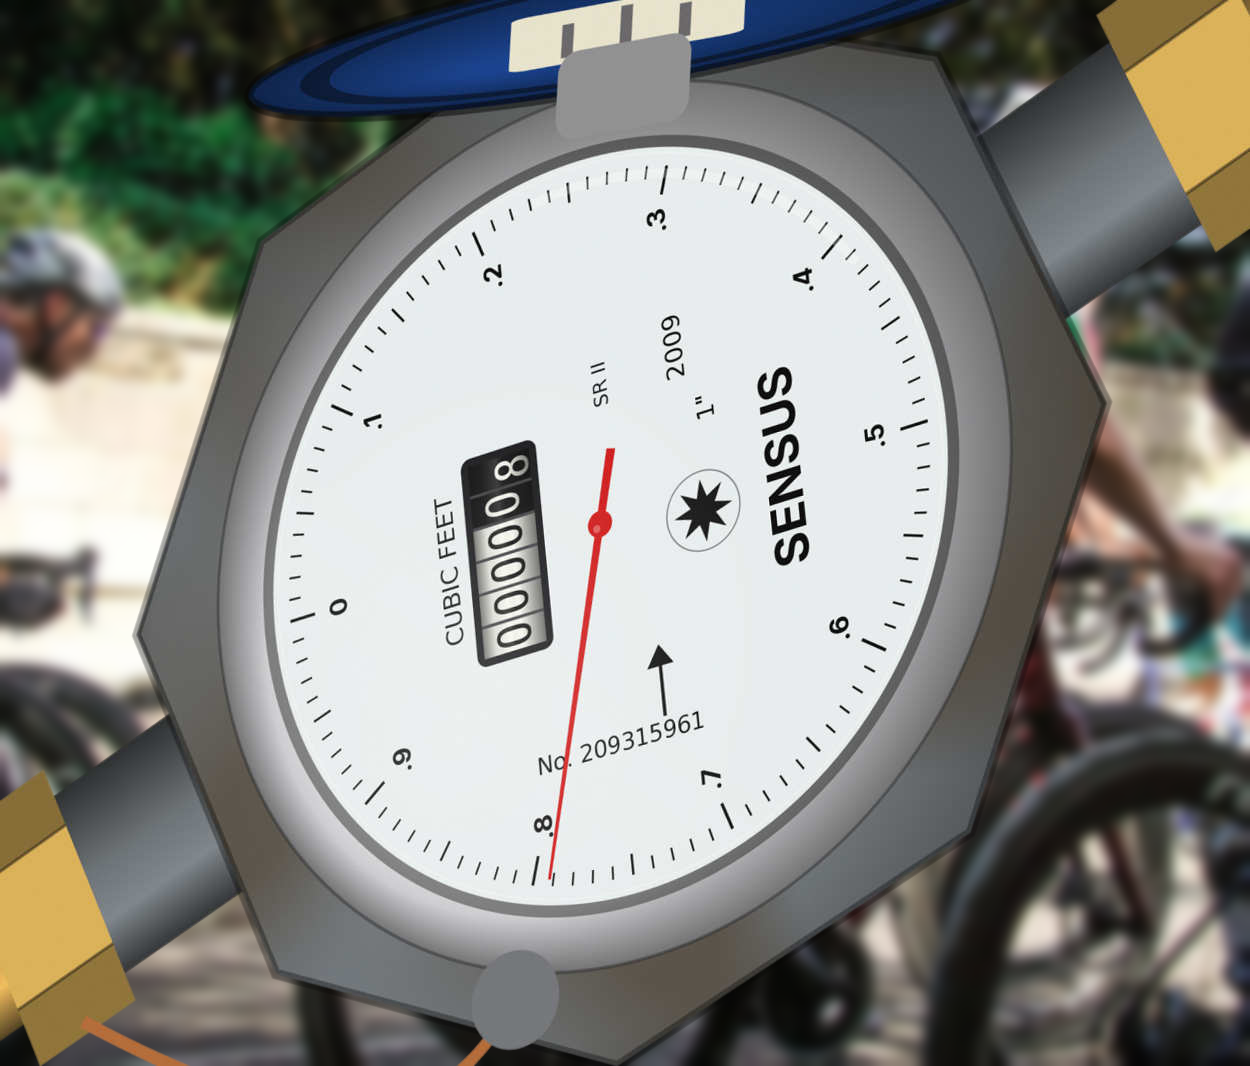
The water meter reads 7.79 ft³
